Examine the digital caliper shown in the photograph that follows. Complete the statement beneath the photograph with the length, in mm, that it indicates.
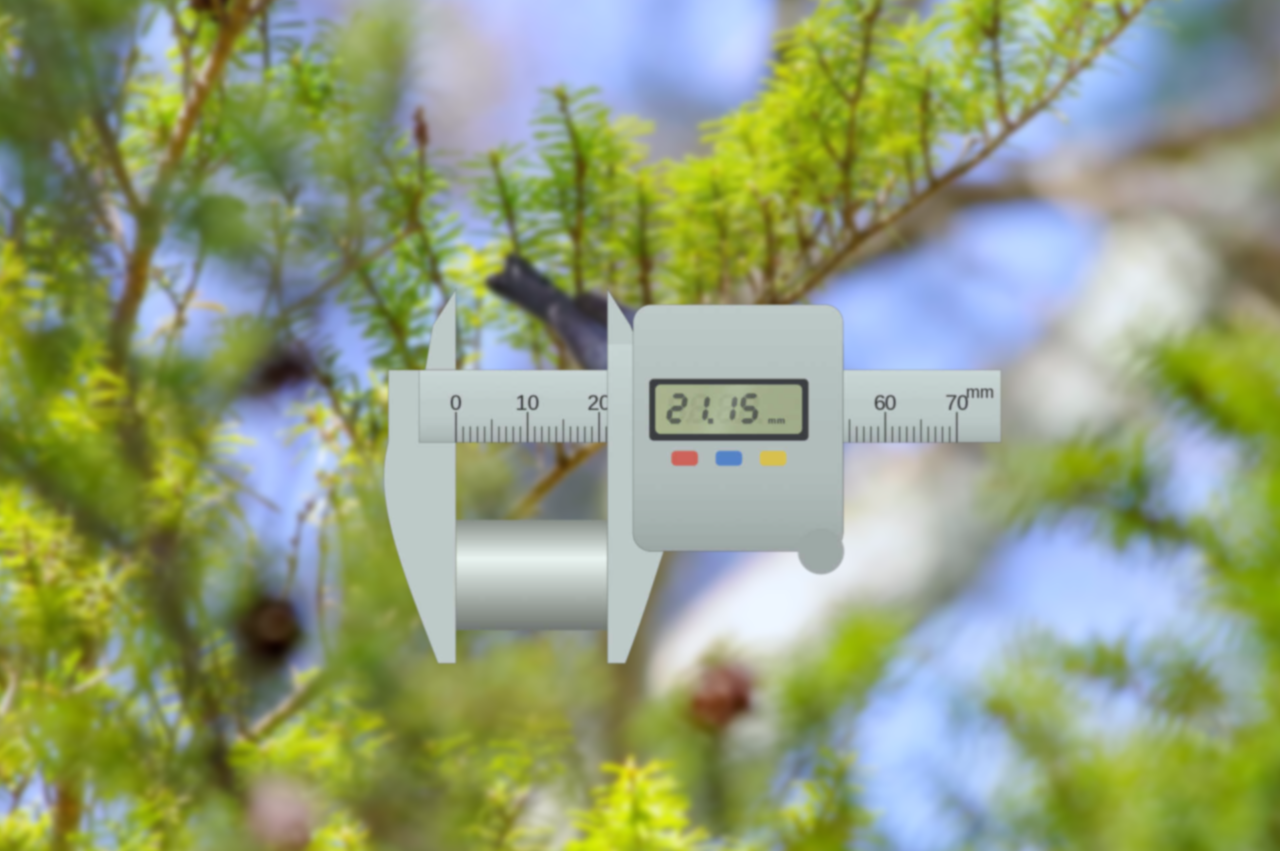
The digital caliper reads 21.15 mm
